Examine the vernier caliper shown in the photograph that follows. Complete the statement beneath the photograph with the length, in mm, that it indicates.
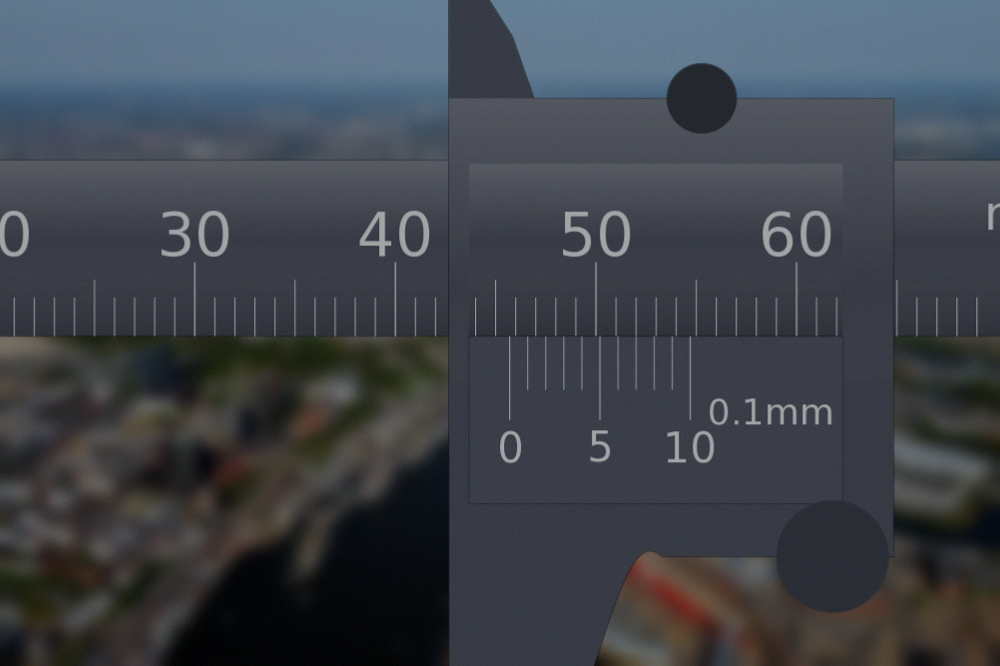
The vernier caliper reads 45.7 mm
